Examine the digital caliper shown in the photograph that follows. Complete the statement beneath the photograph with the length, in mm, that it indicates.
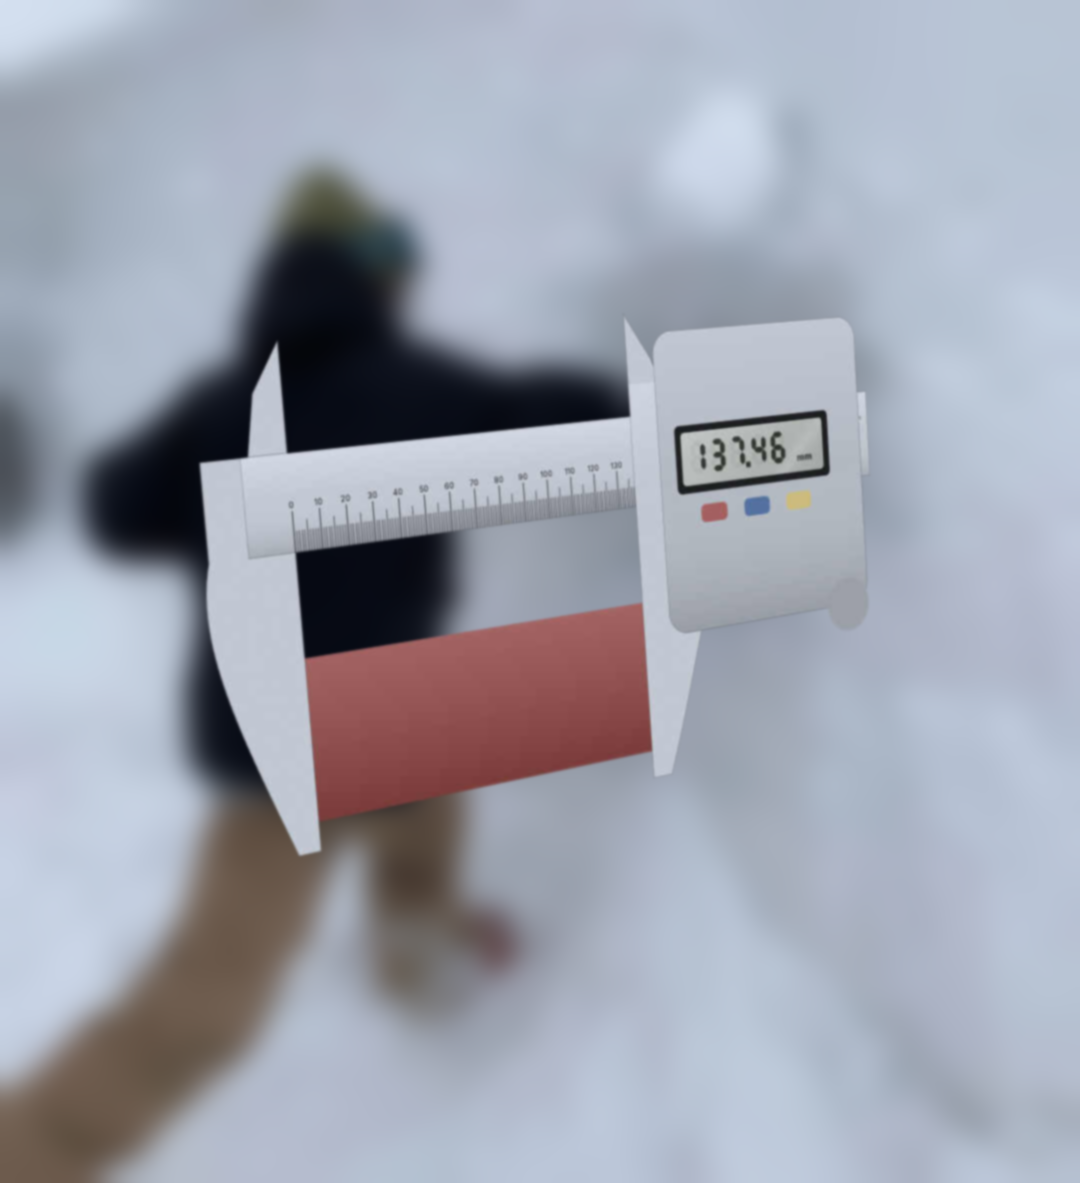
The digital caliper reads 137.46 mm
